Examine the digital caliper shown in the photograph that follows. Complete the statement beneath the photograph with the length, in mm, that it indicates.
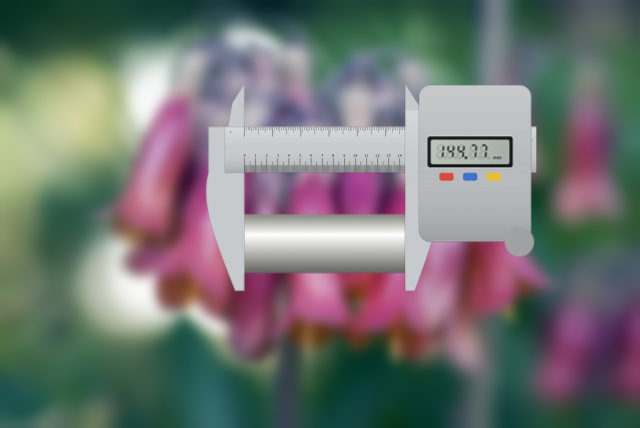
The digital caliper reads 144.77 mm
